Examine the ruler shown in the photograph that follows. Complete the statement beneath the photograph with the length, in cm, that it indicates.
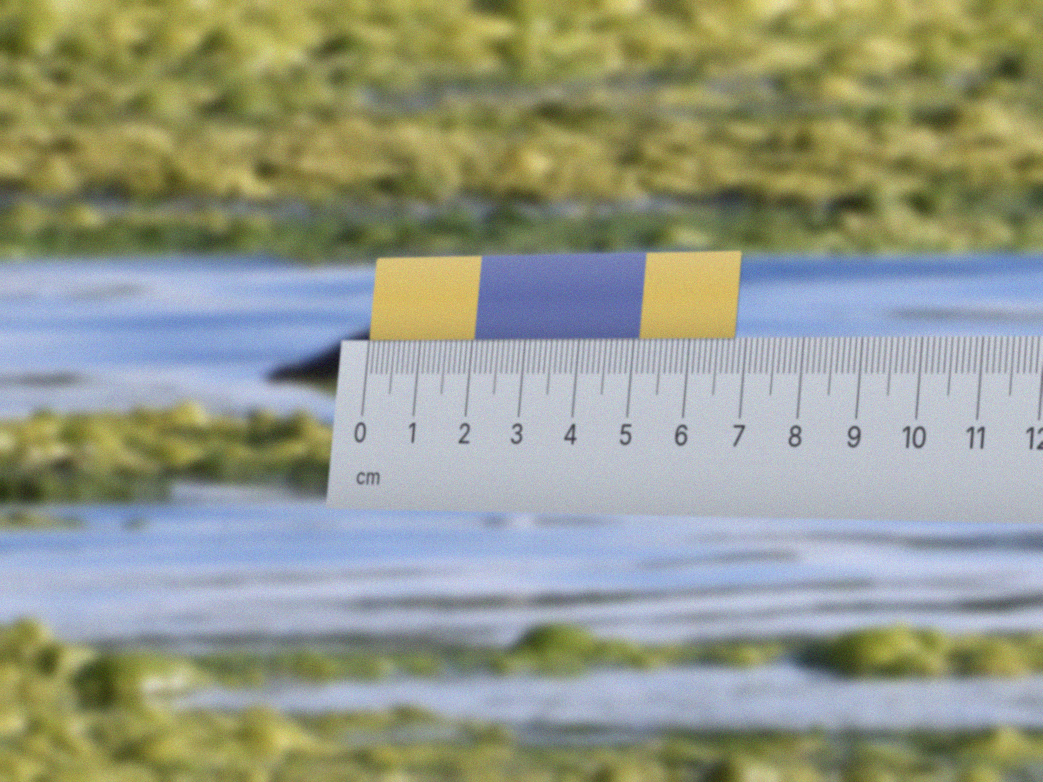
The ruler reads 6.8 cm
